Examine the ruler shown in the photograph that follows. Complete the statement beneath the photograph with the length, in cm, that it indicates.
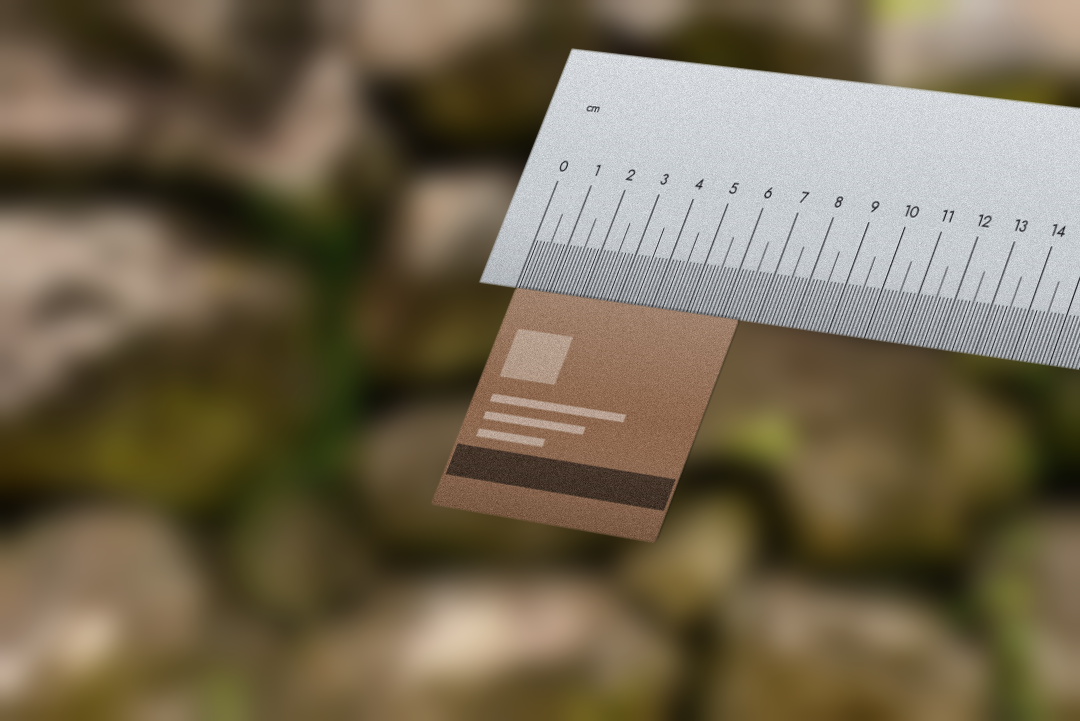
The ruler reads 6.5 cm
